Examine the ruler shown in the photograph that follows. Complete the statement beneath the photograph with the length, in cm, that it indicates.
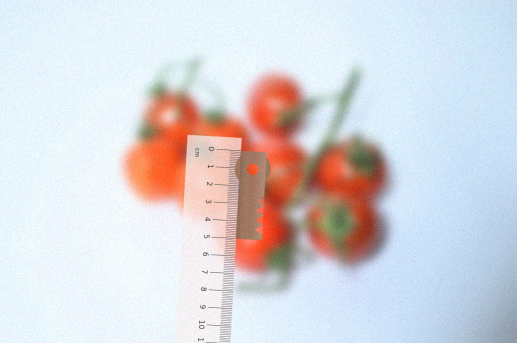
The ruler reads 5 cm
